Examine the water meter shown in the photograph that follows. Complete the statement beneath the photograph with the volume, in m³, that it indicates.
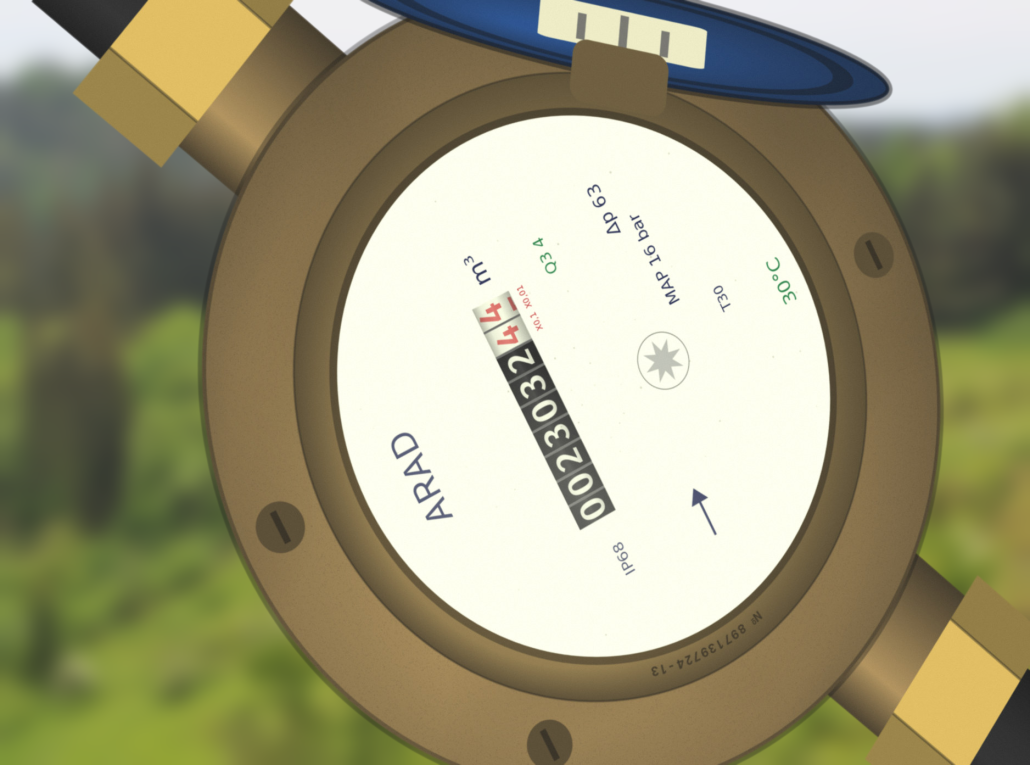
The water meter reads 23032.44 m³
